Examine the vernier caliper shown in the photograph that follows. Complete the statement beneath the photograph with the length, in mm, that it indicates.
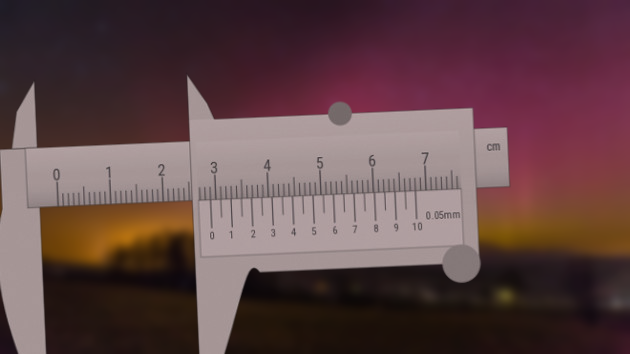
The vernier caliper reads 29.0 mm
